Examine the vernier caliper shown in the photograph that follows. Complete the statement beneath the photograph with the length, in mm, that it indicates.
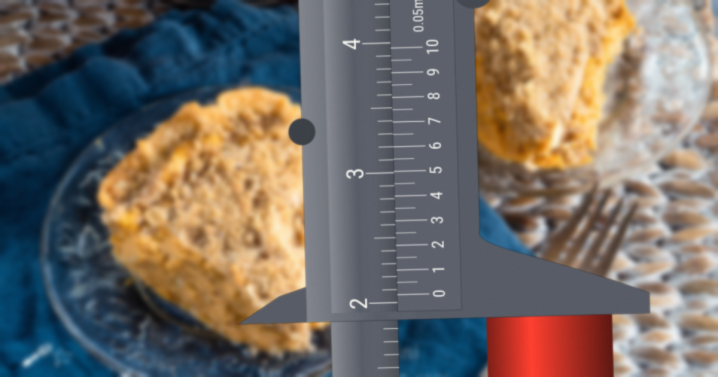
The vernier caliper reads 20.6 mm
